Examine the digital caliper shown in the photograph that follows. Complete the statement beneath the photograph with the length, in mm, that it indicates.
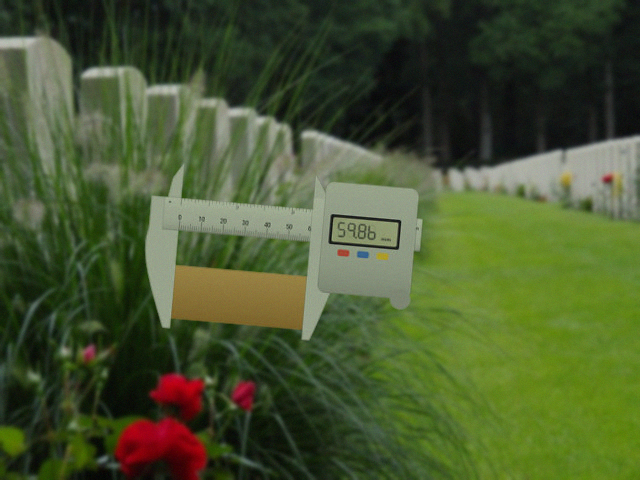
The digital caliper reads 59.86 mm
